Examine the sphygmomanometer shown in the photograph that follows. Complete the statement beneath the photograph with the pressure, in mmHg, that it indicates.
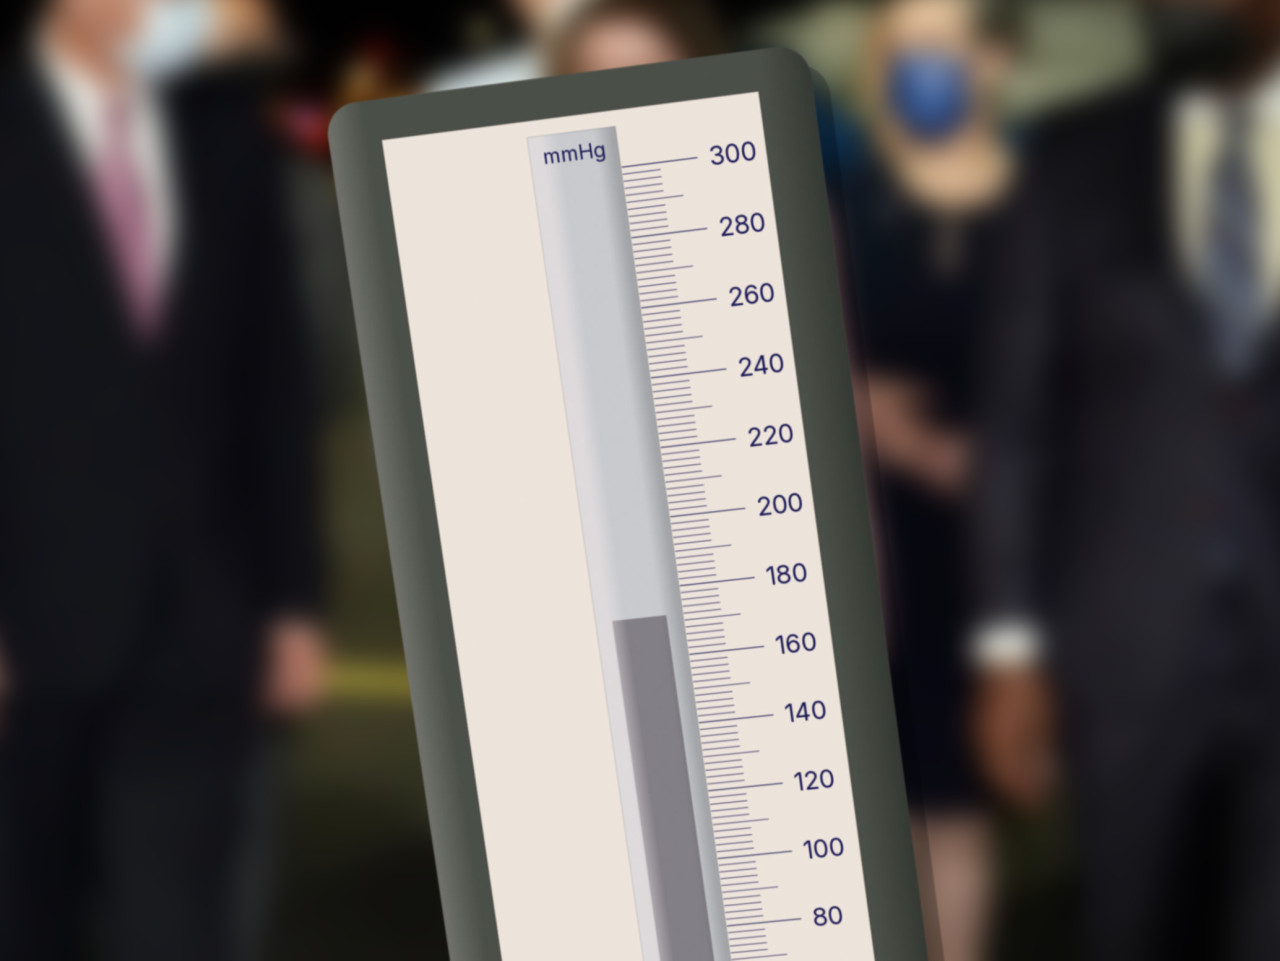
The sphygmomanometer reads 172 mmHg
